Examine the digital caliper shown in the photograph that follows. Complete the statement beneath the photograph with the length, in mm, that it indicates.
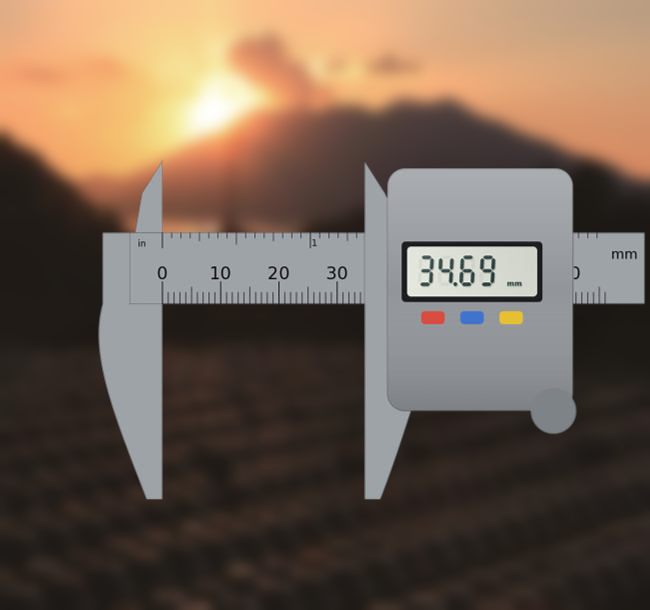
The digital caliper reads 34.69 mm
